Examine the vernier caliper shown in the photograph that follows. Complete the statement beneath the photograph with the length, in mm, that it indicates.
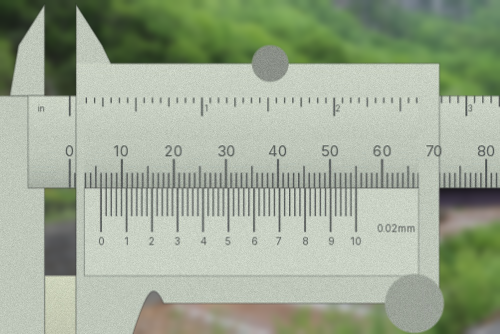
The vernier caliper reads 6.0 mm
